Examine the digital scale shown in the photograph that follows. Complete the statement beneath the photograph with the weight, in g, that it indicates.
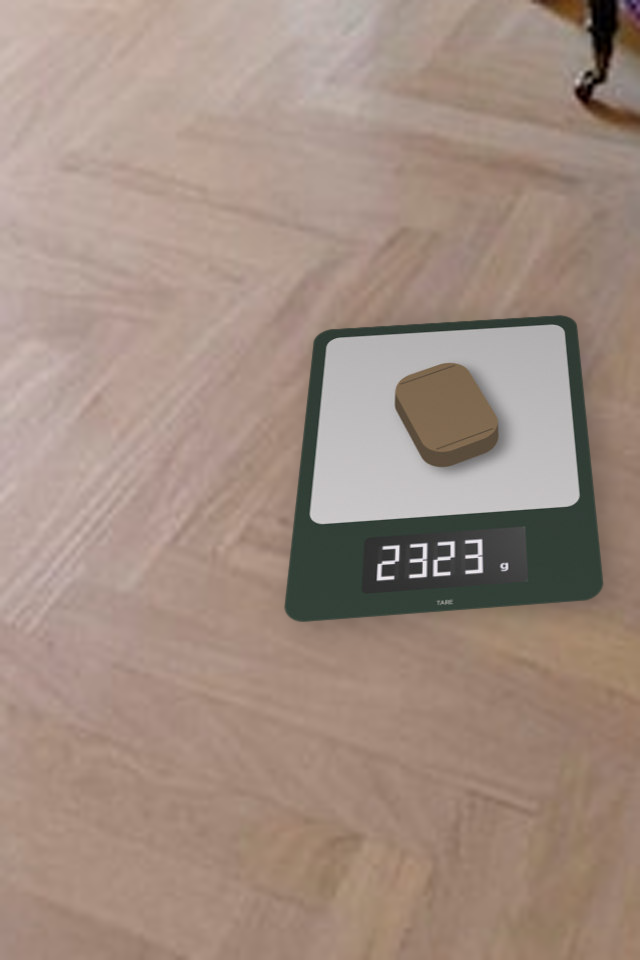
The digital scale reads 2323 g
